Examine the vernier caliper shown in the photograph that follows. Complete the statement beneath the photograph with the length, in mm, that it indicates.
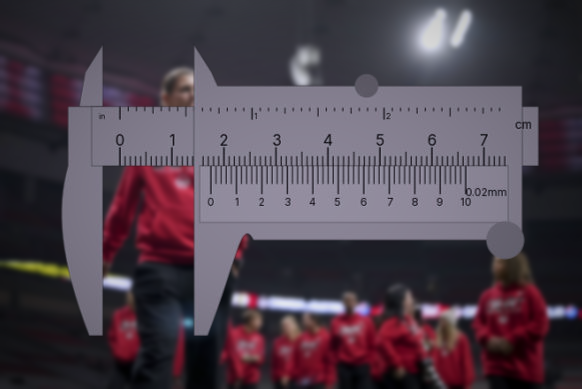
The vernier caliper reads 17.5 mm
